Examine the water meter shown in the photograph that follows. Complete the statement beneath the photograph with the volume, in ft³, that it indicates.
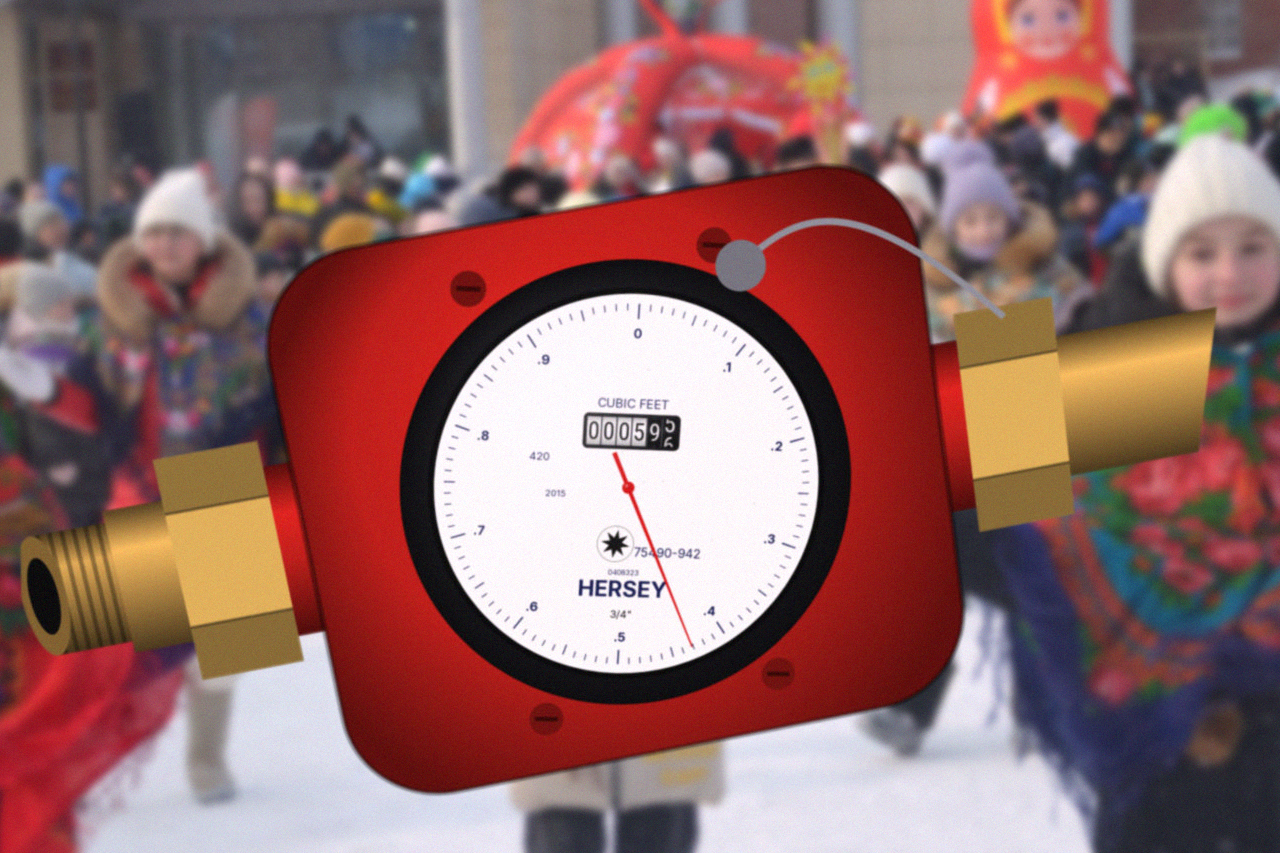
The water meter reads 595.43 ft³
